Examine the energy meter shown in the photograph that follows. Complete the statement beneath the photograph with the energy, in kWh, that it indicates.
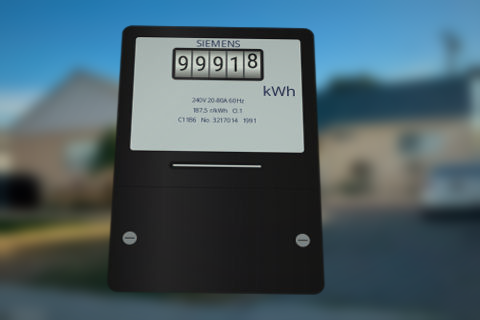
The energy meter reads 99918 kWh
